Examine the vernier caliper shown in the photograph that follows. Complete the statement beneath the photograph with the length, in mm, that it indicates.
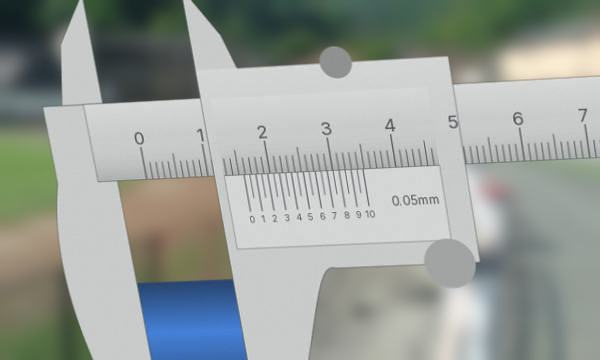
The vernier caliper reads 15.8 mm
